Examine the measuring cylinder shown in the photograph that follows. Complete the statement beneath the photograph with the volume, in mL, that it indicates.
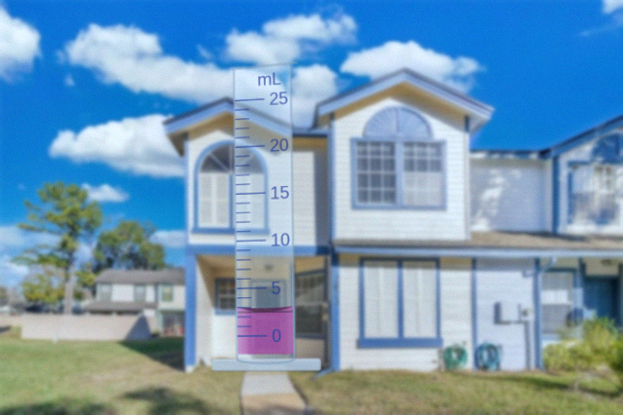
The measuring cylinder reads 2.5 mL
